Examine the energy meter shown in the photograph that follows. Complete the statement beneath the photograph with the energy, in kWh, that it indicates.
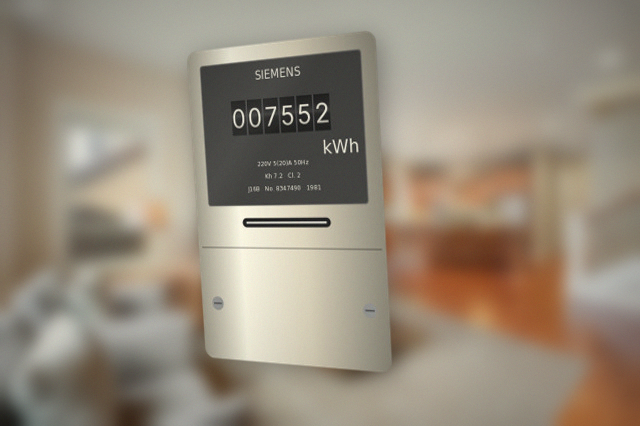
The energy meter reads 7552 kWh
